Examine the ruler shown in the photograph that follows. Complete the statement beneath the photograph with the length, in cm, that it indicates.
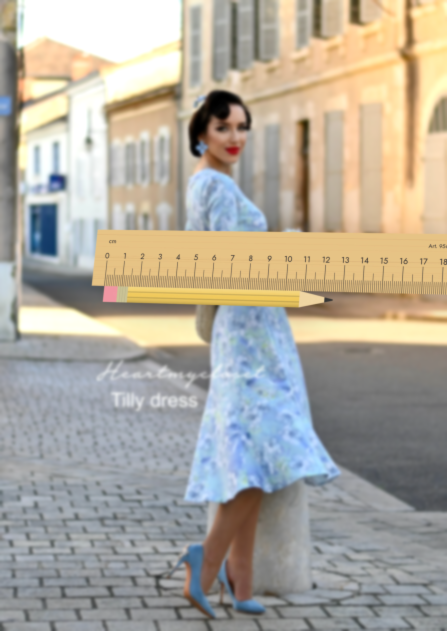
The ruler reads 12.5 cm
